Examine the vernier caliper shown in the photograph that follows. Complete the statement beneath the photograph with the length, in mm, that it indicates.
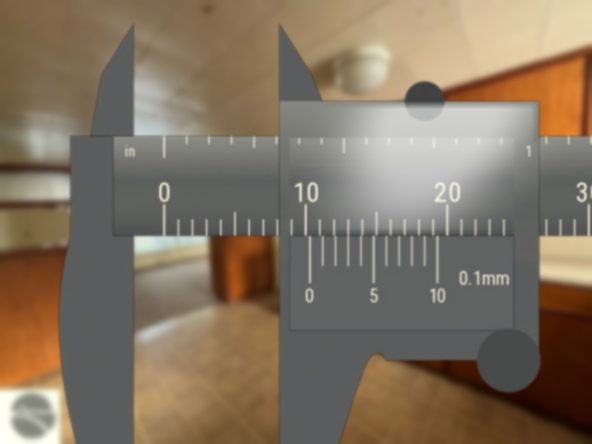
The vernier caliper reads 10.3 mm
